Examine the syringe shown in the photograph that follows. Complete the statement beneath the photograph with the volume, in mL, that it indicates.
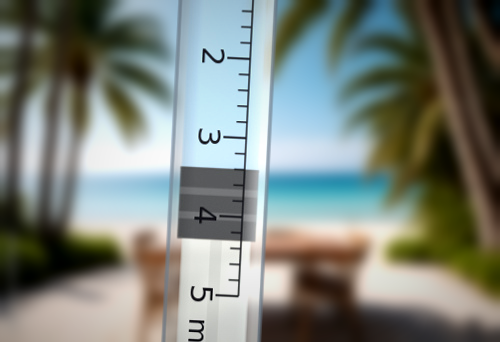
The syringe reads 3.4 mL
